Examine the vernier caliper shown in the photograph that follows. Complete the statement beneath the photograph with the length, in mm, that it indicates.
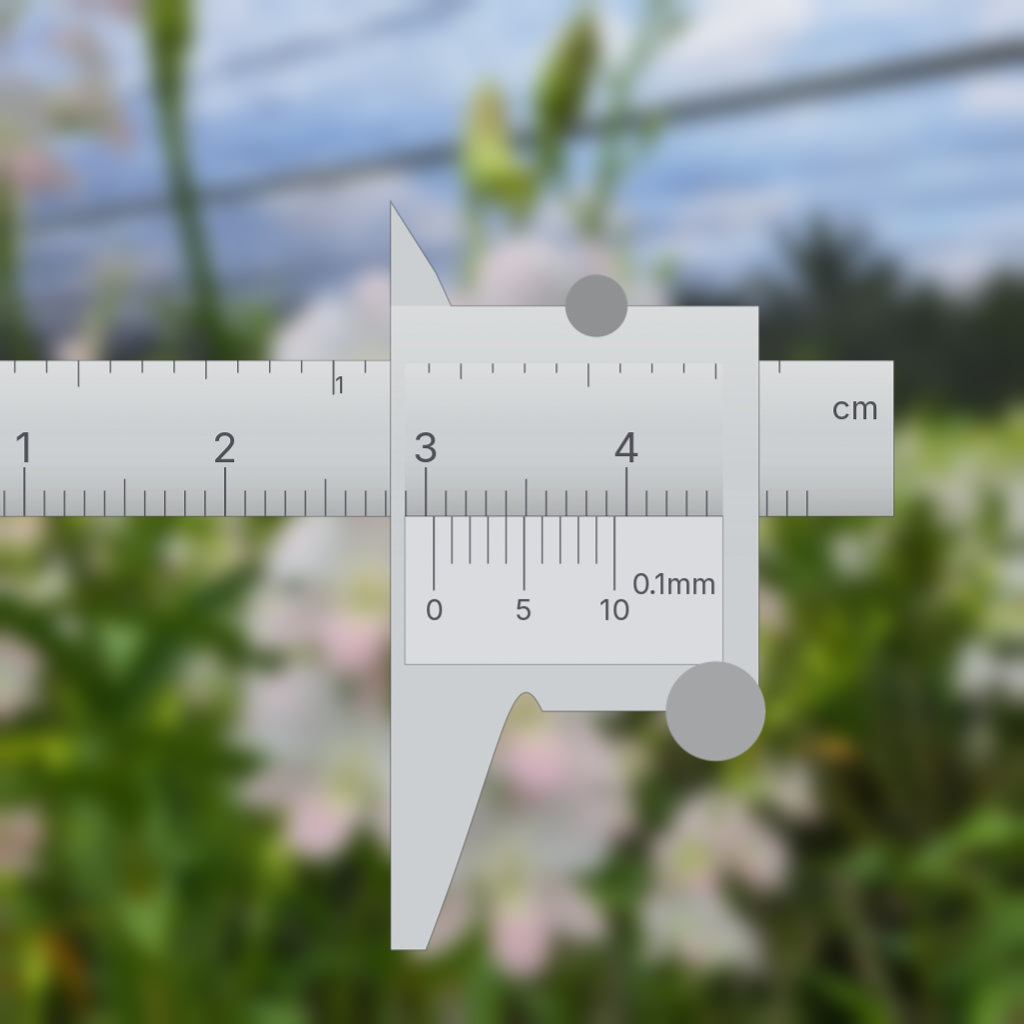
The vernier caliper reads 30.4 mm
